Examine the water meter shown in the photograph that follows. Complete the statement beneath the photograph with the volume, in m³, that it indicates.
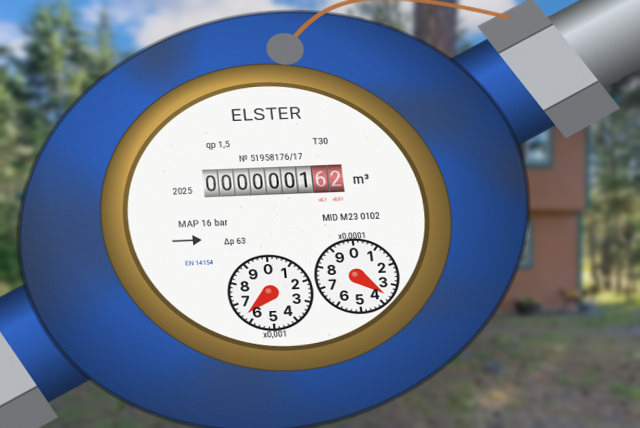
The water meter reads 1.6263 m³
